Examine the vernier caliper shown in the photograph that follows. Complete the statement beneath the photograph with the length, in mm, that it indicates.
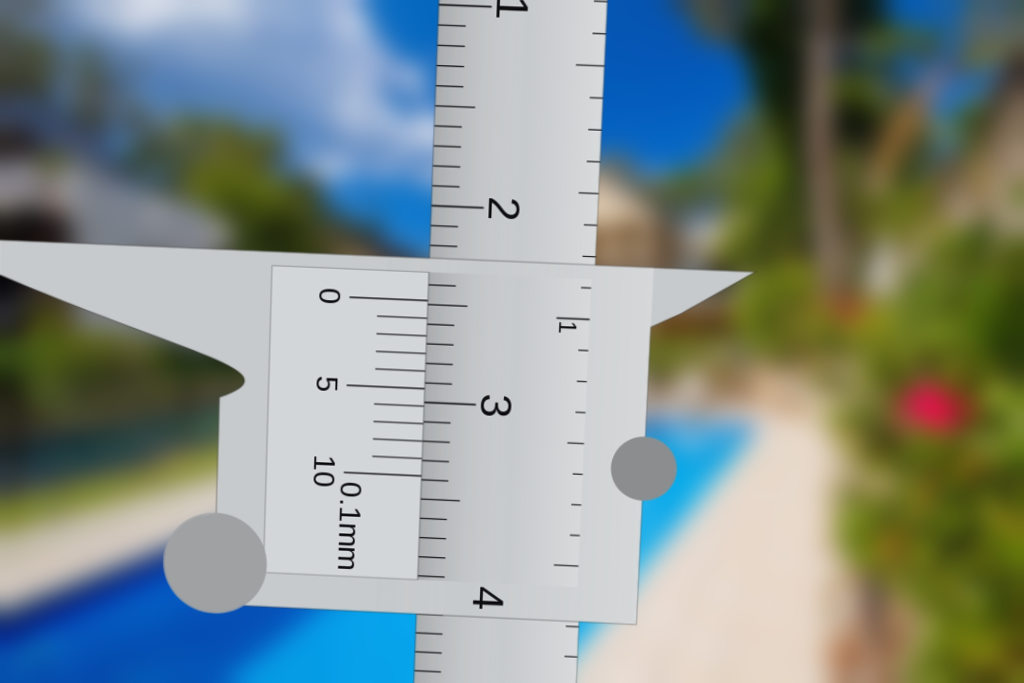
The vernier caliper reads 24.8 mm
